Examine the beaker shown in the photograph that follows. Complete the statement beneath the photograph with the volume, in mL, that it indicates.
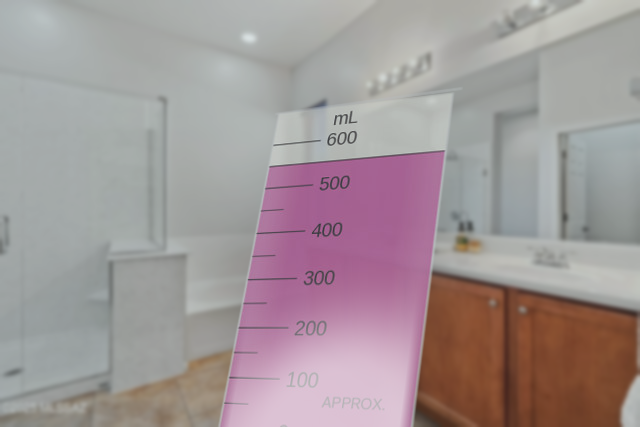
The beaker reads 550 mL
